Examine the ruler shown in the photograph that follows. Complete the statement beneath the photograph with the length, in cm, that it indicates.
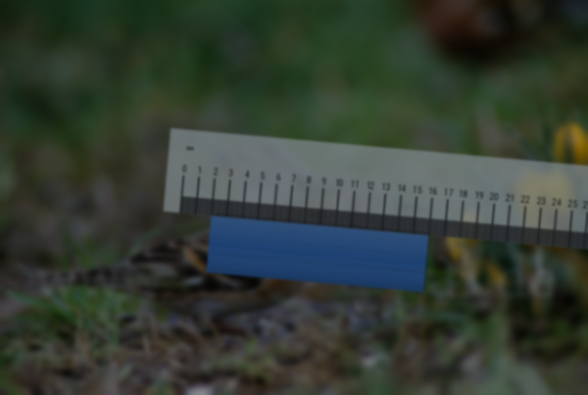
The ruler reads 14 cm
